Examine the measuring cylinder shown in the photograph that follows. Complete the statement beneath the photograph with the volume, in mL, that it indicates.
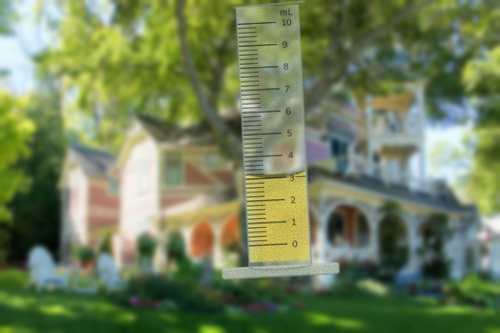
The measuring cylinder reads 3 mL
